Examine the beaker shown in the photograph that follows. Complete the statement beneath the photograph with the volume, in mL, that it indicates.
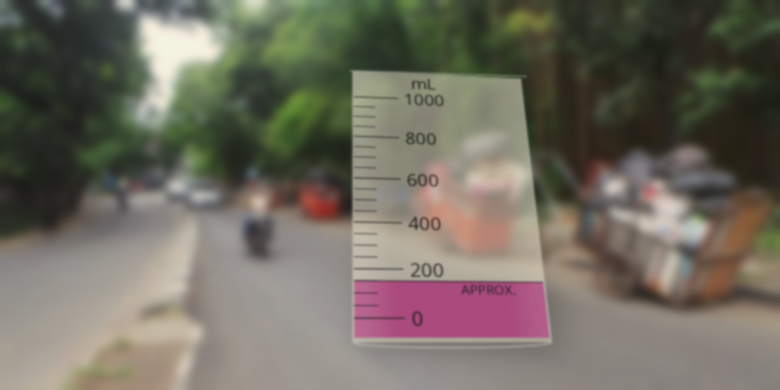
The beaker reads 150 mL
